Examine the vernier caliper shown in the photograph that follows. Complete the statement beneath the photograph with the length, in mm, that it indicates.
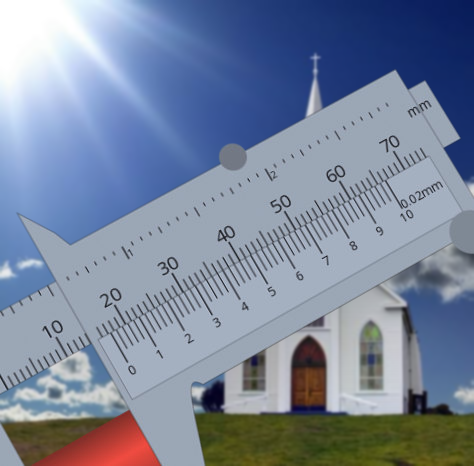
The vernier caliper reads 17.4 mm
